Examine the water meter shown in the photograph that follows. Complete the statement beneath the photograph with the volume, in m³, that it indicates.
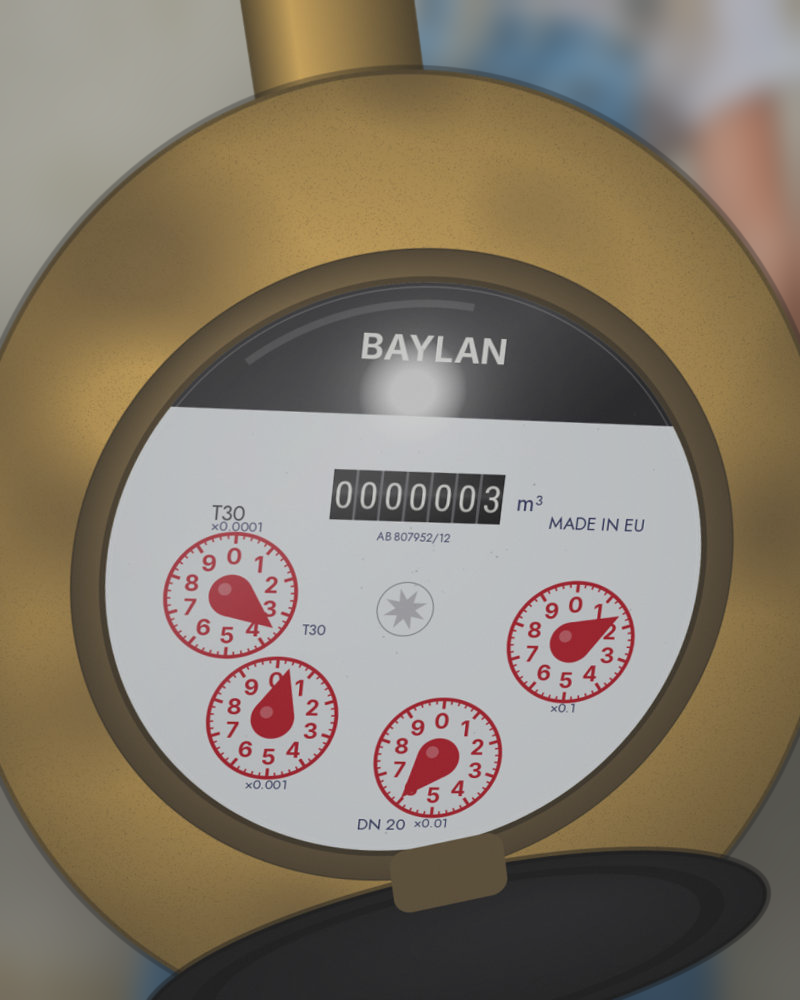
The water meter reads 3.1603 m³
